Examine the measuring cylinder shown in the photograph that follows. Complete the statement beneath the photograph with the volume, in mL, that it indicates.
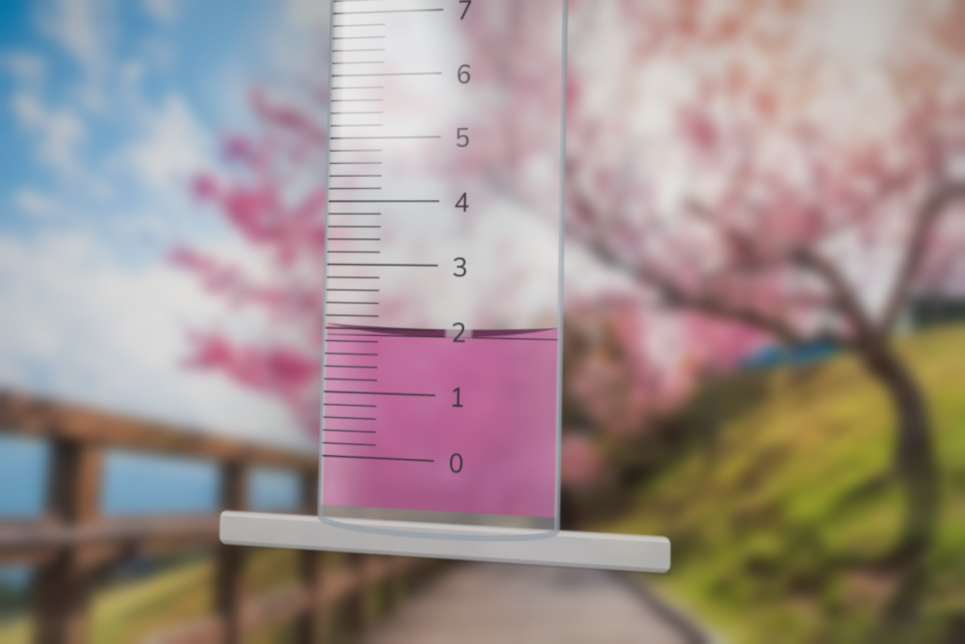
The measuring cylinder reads 1.9 mL
